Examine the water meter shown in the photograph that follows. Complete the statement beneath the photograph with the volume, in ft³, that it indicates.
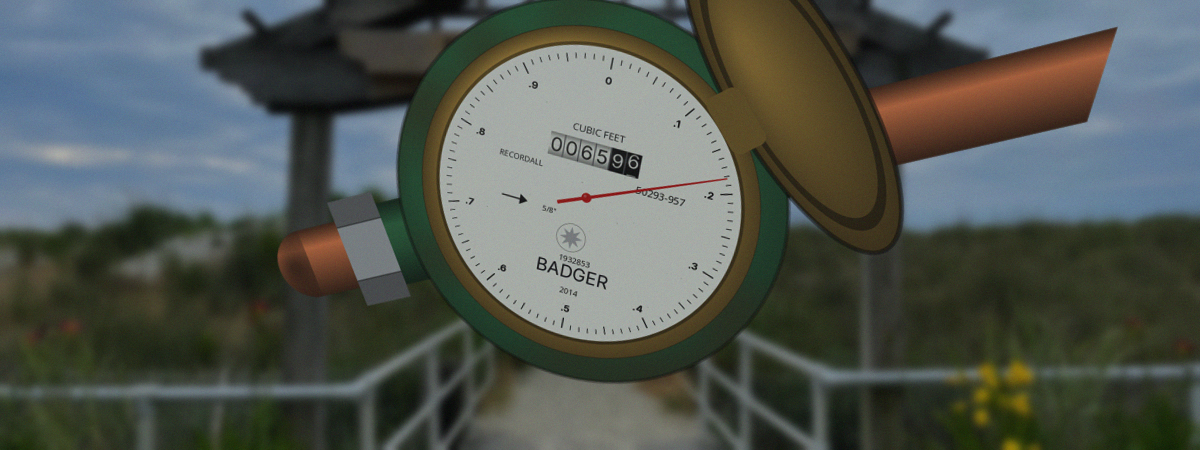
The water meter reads 6596.18 ft³
